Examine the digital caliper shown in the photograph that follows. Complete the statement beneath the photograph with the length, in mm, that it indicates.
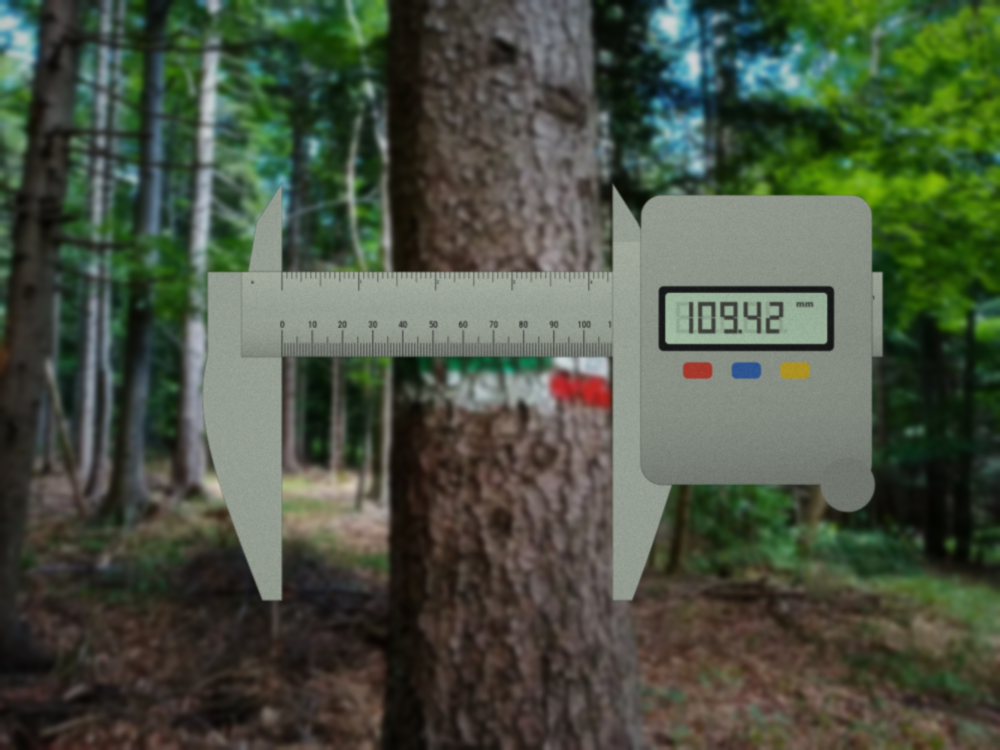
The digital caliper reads 109.42 mm
